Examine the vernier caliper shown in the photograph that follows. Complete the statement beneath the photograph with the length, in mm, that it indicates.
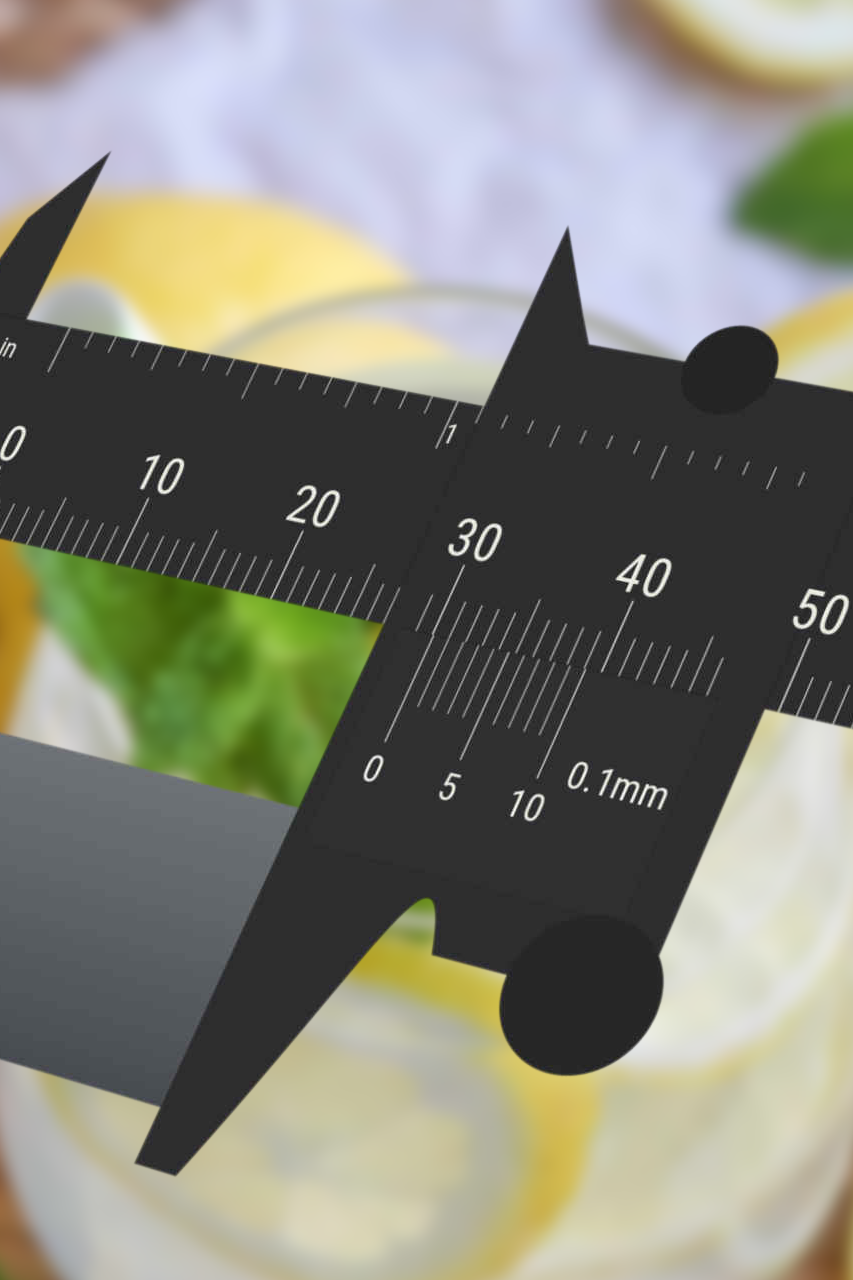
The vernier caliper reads 30.1 mm
